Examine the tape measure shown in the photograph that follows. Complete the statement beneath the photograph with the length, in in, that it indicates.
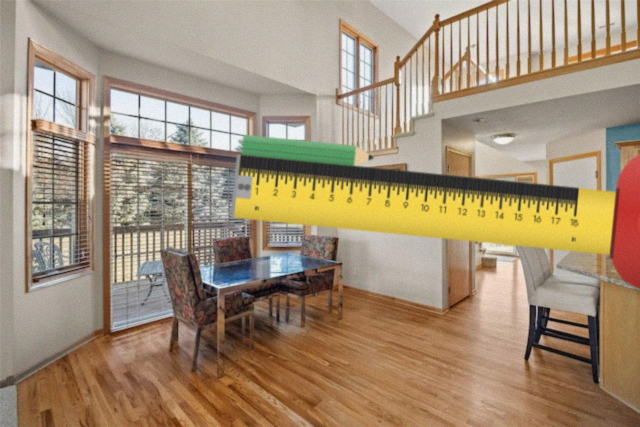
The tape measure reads 7 in
